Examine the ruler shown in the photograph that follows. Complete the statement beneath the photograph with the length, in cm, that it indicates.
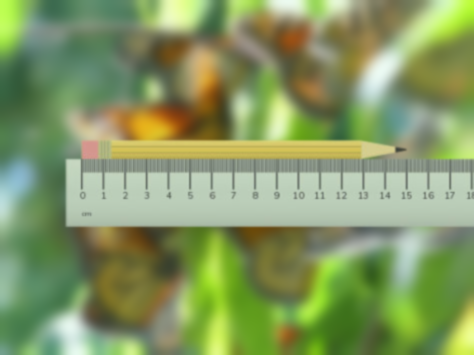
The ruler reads 15 cm
